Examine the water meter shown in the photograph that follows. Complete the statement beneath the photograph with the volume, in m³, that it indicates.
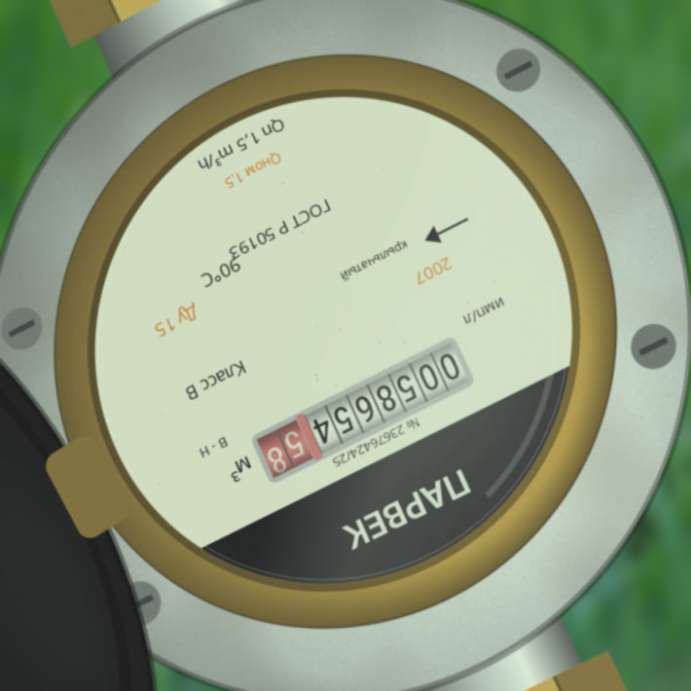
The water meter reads 58654.58 m³
